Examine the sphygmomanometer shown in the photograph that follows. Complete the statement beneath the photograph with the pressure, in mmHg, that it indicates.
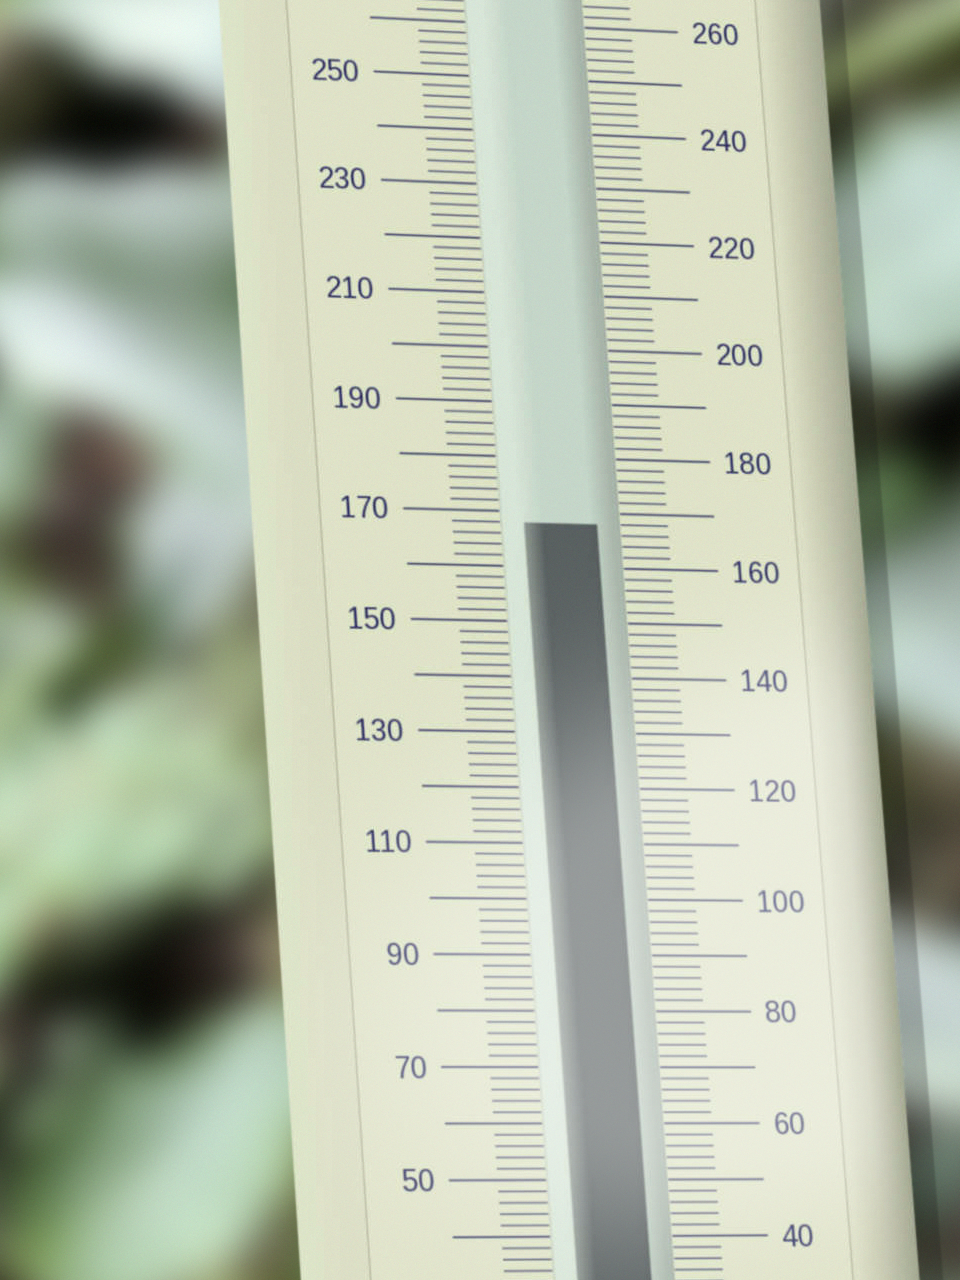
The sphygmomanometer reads 168 mmHg
